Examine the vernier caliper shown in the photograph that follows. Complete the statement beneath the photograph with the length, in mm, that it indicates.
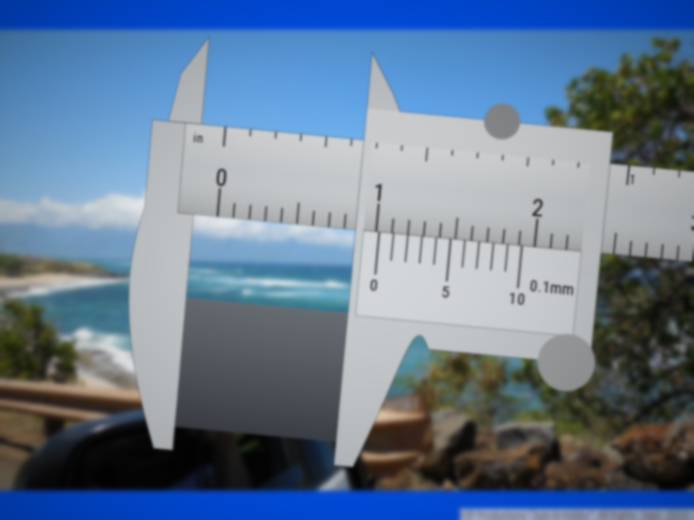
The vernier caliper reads 10.2 mm
